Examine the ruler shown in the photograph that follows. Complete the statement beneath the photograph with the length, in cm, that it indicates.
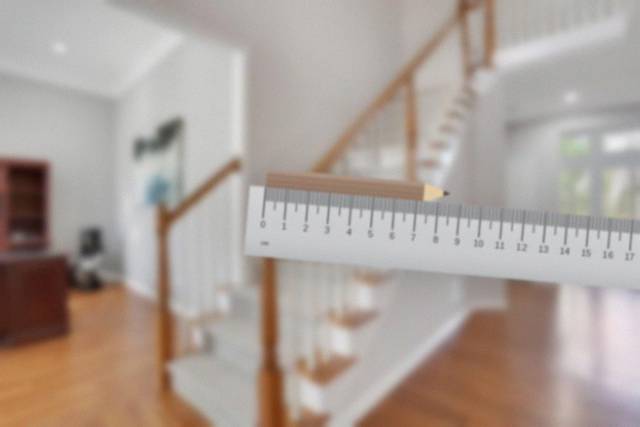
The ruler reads 8.5 cm
